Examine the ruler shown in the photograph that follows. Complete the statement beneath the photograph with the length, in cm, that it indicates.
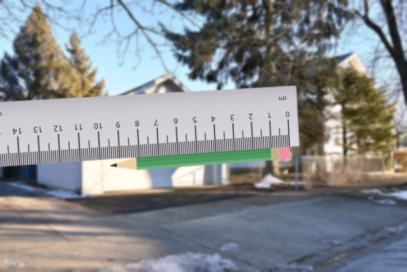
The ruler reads 9.5 cm
